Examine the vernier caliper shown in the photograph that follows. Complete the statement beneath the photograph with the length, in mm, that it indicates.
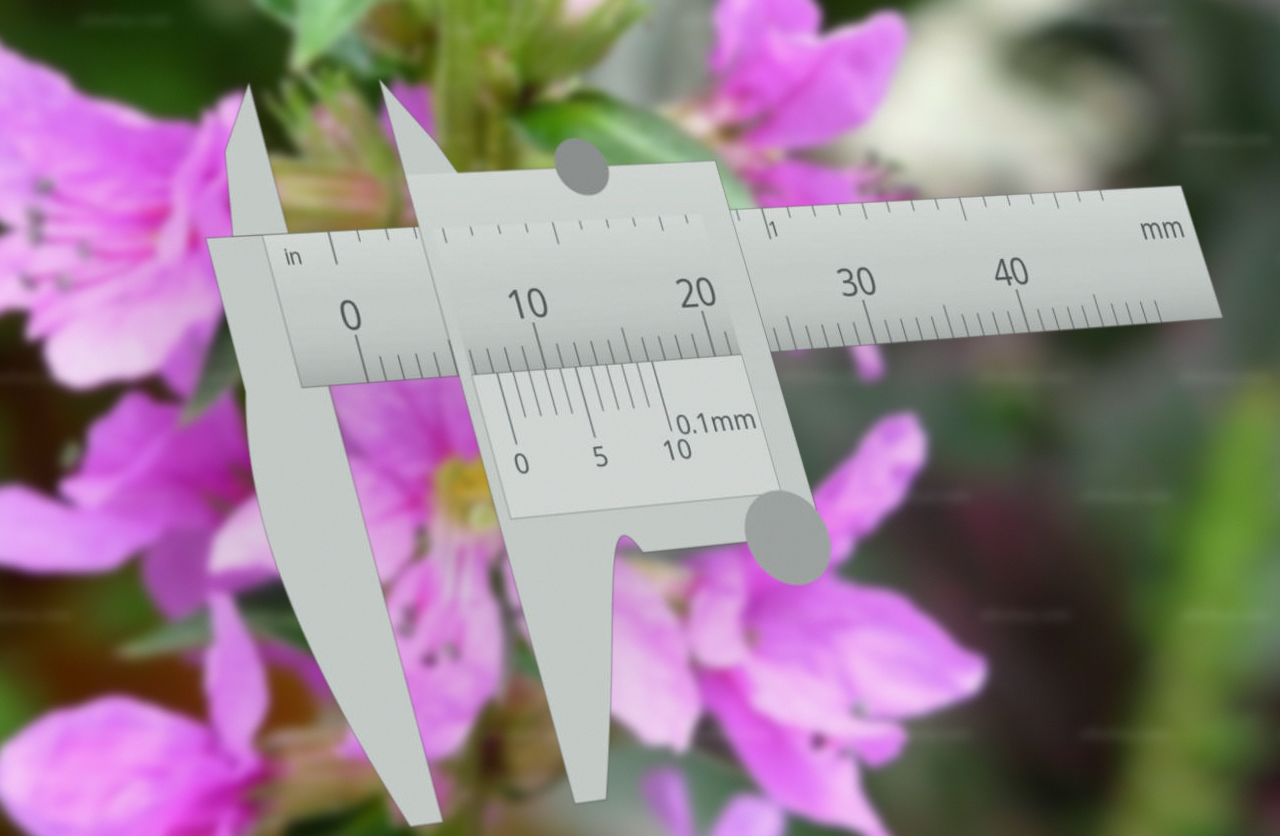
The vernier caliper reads 7.2 mm
